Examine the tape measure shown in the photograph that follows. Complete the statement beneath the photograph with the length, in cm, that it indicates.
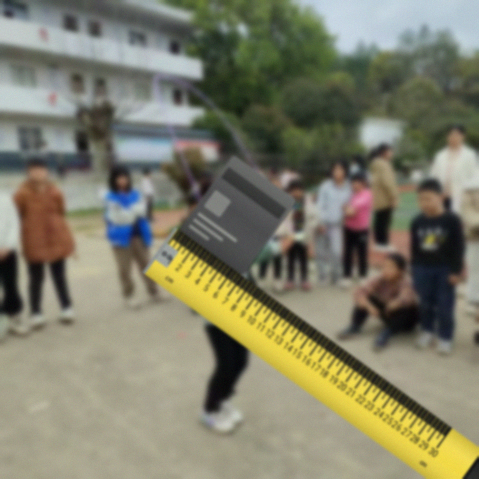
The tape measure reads 7 cm
